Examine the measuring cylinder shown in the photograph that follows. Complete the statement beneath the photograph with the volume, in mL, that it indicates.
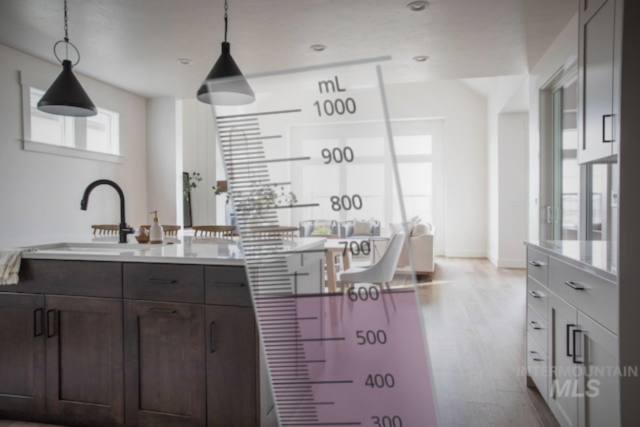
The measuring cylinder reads 600 mL
